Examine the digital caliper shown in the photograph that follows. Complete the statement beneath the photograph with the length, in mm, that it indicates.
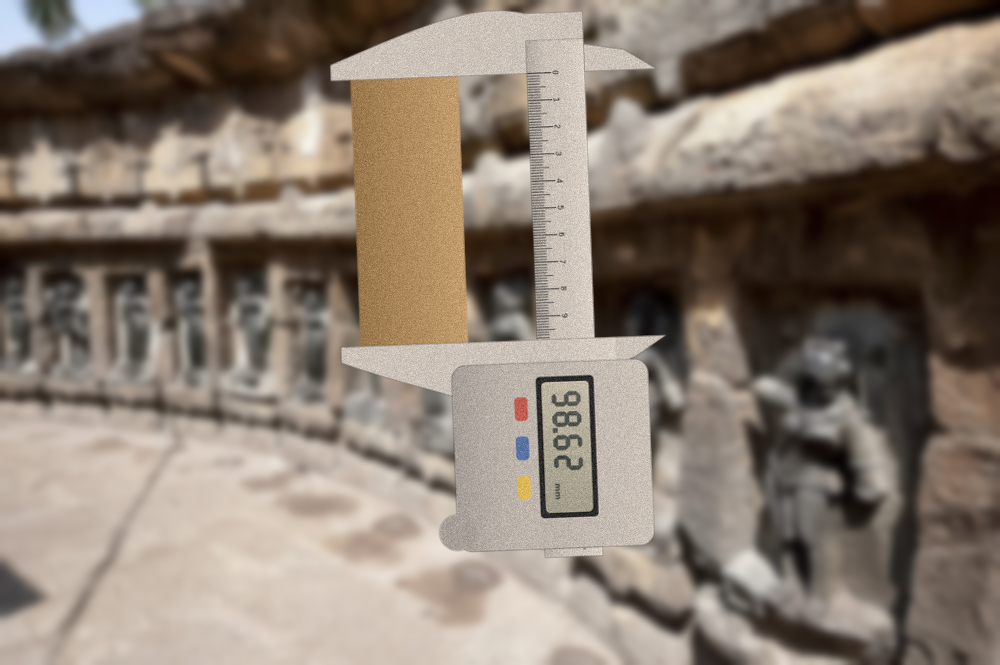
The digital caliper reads 98.62 mm
